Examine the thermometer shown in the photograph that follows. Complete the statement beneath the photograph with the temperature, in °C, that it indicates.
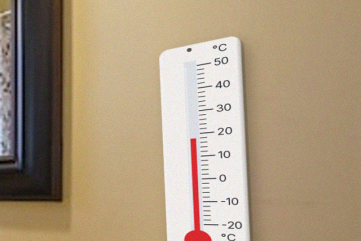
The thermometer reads 18 °C
